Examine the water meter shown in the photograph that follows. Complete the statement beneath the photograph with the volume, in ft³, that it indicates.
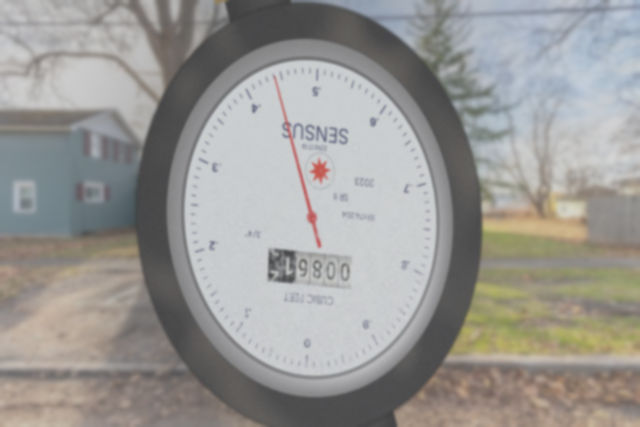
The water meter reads 8612.44 ft³
